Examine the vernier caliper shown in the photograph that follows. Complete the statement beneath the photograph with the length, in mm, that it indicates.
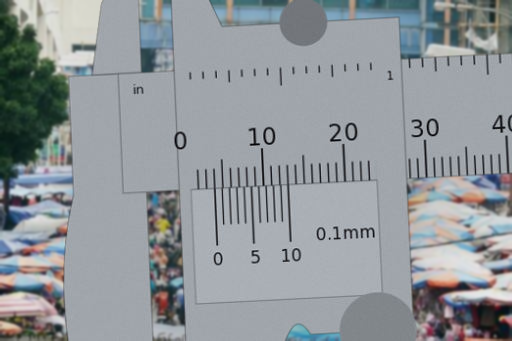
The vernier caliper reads 4.0 mm
